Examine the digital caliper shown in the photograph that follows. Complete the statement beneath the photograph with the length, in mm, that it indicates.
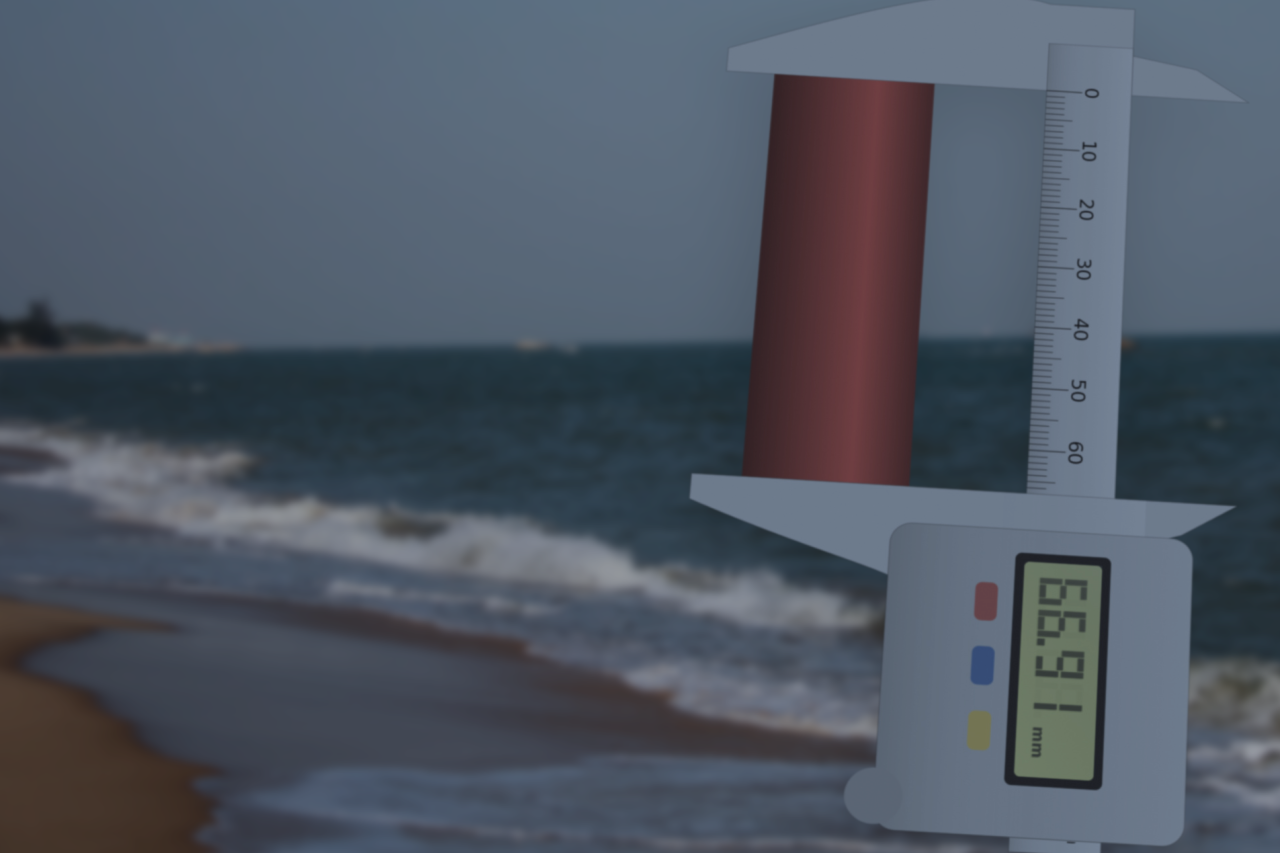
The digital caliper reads 66.91 mm
